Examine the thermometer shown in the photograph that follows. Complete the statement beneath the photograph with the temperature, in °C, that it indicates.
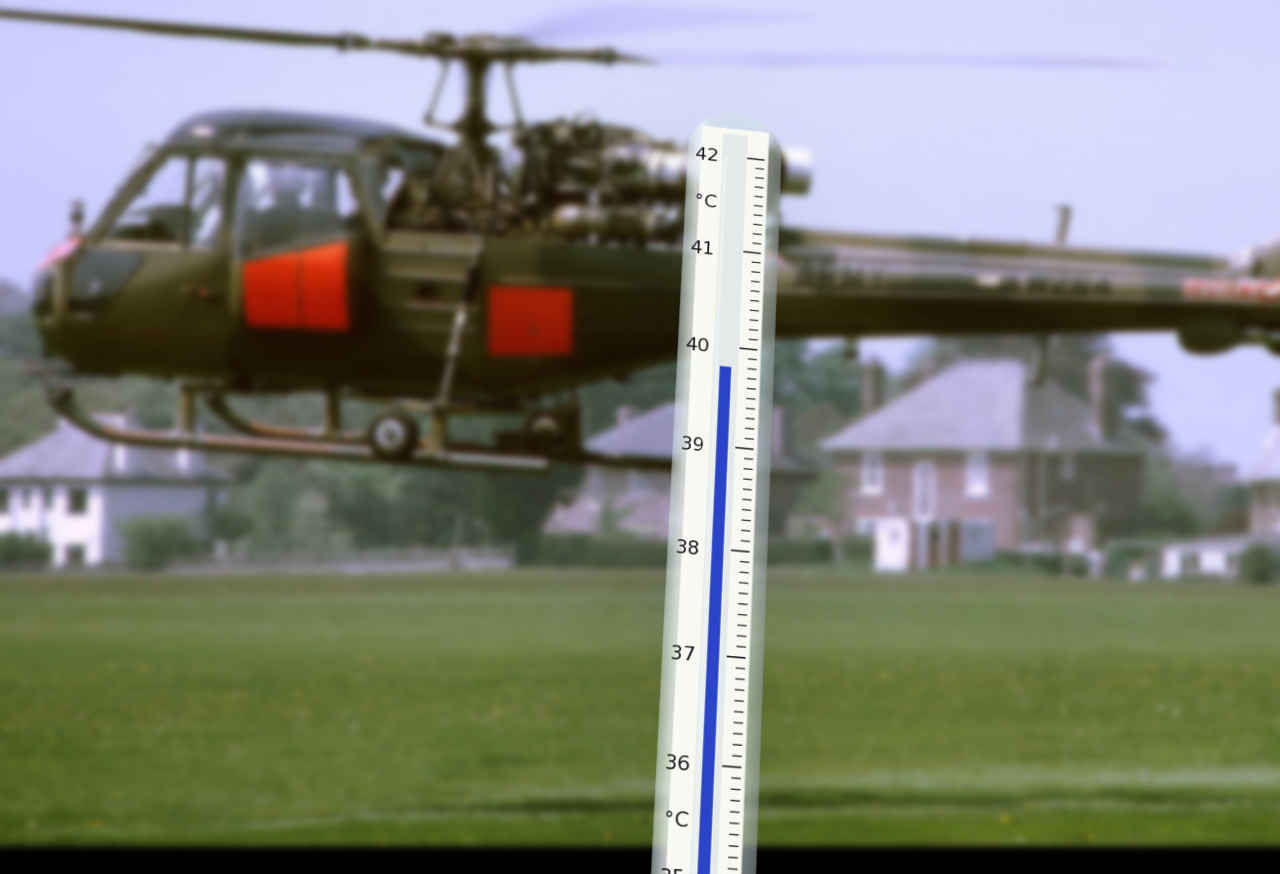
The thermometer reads 39.8 °C
